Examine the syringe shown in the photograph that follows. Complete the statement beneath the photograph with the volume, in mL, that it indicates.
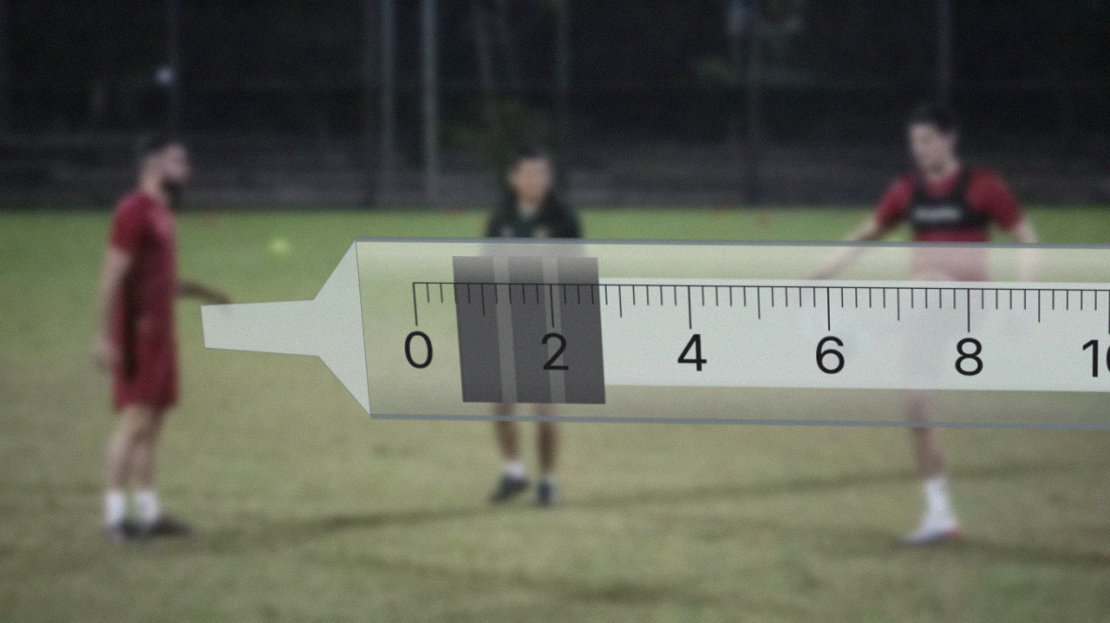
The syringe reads 0.6 mL
